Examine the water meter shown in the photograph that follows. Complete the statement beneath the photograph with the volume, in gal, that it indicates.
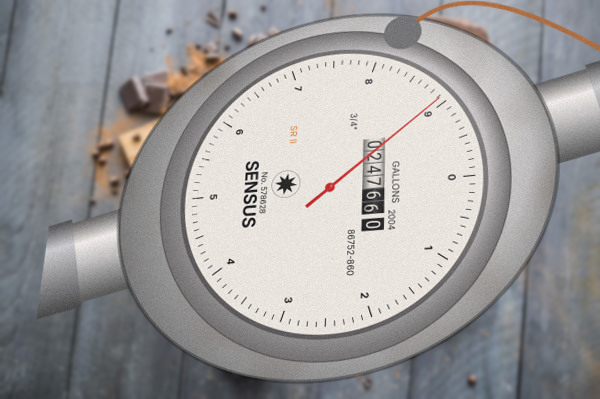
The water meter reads 247658.9 gal
